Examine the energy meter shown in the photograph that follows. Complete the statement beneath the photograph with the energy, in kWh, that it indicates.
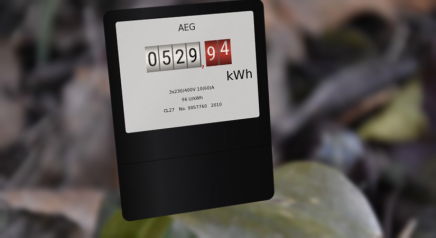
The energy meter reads 529.94 kWh
